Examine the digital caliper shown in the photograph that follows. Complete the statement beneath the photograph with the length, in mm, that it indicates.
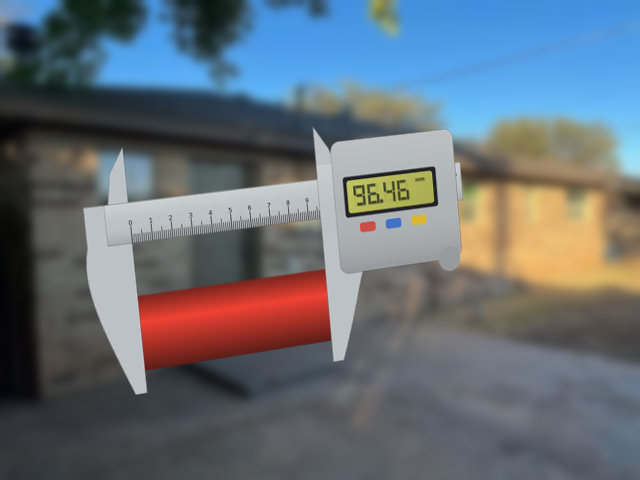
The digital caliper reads 96.46 mm
